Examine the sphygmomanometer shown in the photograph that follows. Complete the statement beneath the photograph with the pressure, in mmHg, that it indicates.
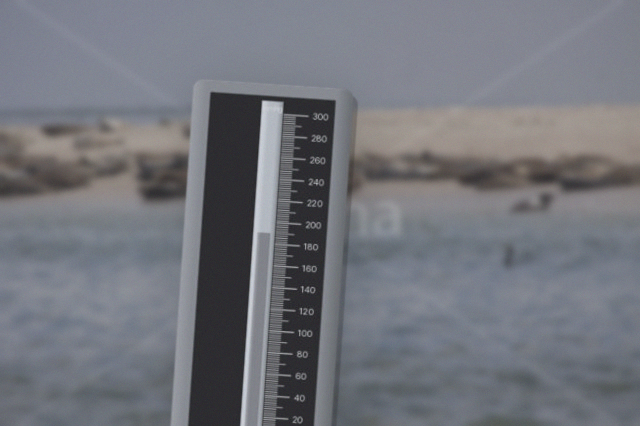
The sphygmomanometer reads 190 mmHg
